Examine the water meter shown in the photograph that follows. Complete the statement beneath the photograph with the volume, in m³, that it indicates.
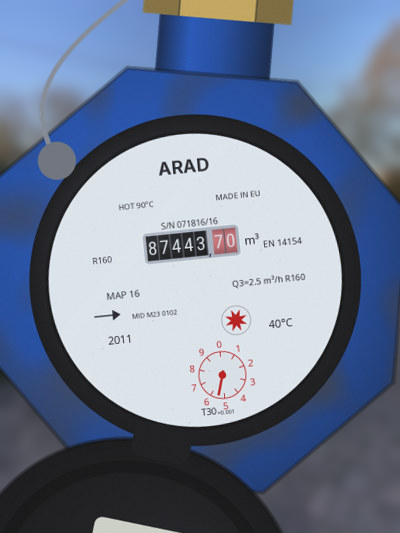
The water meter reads 87443.705 m³
